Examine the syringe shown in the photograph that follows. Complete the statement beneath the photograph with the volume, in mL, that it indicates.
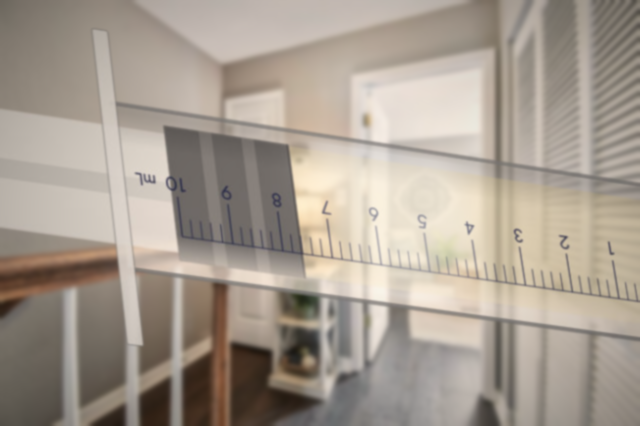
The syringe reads 7.6 mL
